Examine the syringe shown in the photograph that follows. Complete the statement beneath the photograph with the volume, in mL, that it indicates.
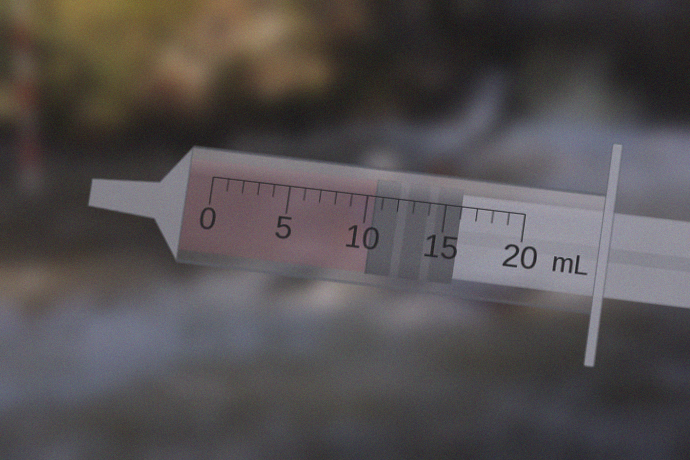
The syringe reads 10.5 mL
